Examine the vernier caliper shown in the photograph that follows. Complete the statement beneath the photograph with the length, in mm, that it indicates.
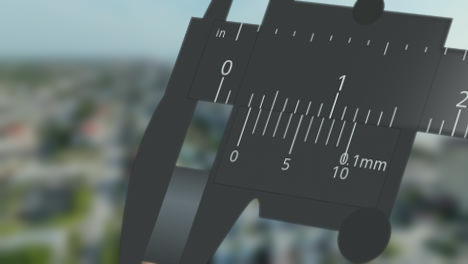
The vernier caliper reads 3.2 mm
